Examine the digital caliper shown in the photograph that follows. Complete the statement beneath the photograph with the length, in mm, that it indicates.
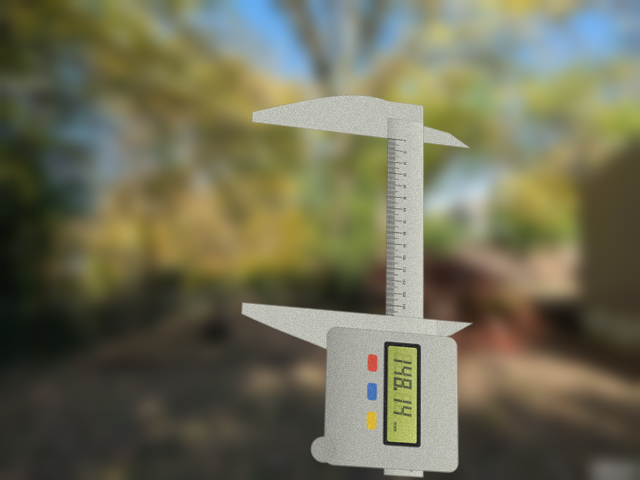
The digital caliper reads 148.14 mm
